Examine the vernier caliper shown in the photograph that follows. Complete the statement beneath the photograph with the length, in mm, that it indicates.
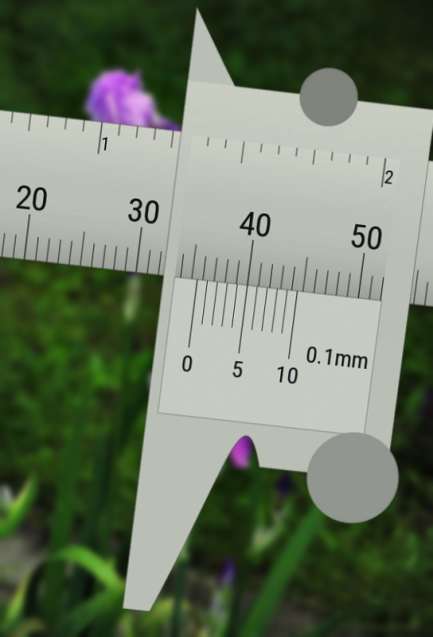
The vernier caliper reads 35.5 mm
